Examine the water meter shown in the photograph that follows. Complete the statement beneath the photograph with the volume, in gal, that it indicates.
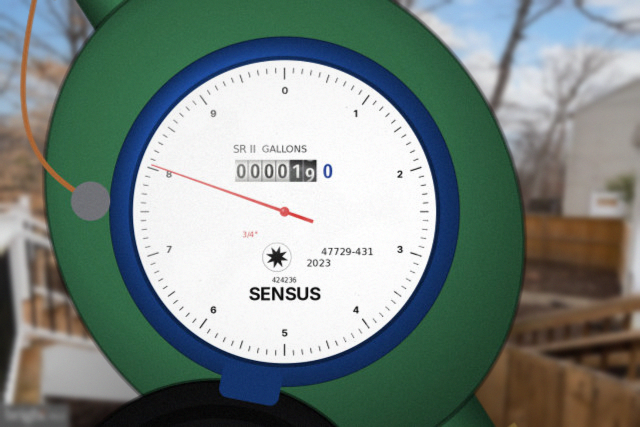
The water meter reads 188.0 gal
